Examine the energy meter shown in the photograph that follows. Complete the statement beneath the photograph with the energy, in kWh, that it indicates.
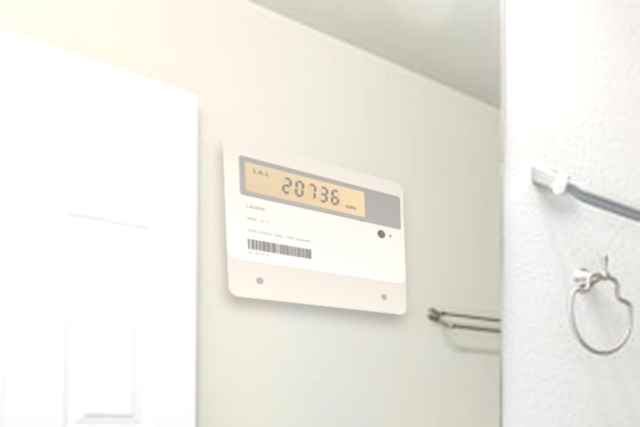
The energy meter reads 20736 kWh
